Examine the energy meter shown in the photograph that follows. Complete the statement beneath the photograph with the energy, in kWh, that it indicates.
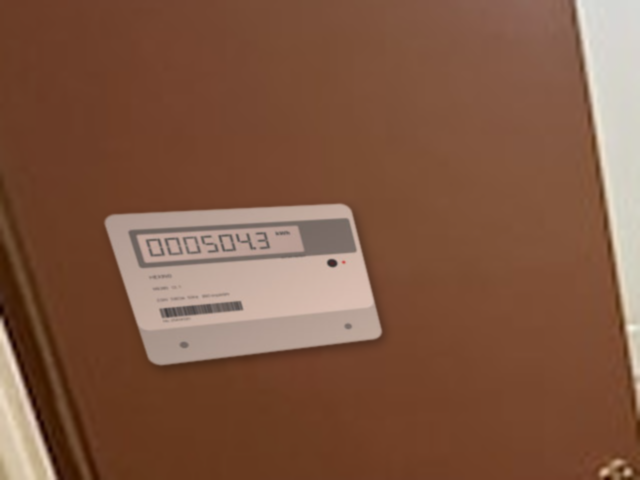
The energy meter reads 504.3 kWh
